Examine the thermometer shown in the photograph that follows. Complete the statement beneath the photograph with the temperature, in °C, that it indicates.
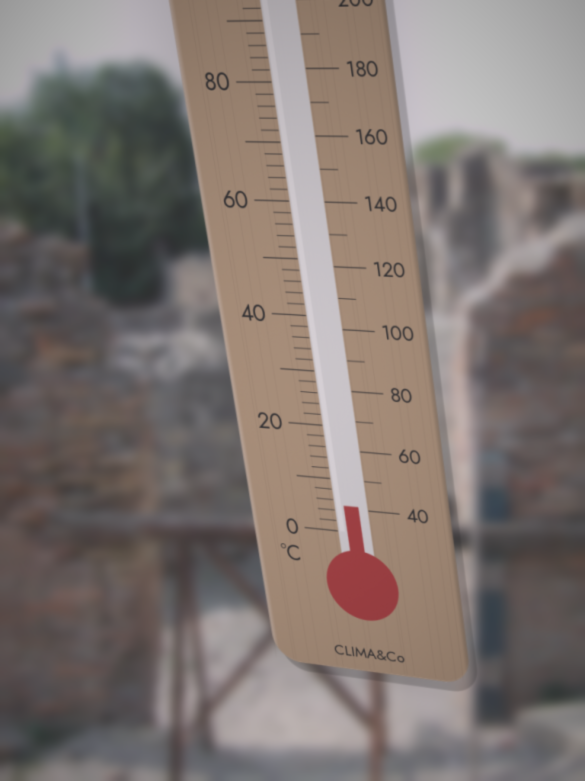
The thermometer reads 5 °C
